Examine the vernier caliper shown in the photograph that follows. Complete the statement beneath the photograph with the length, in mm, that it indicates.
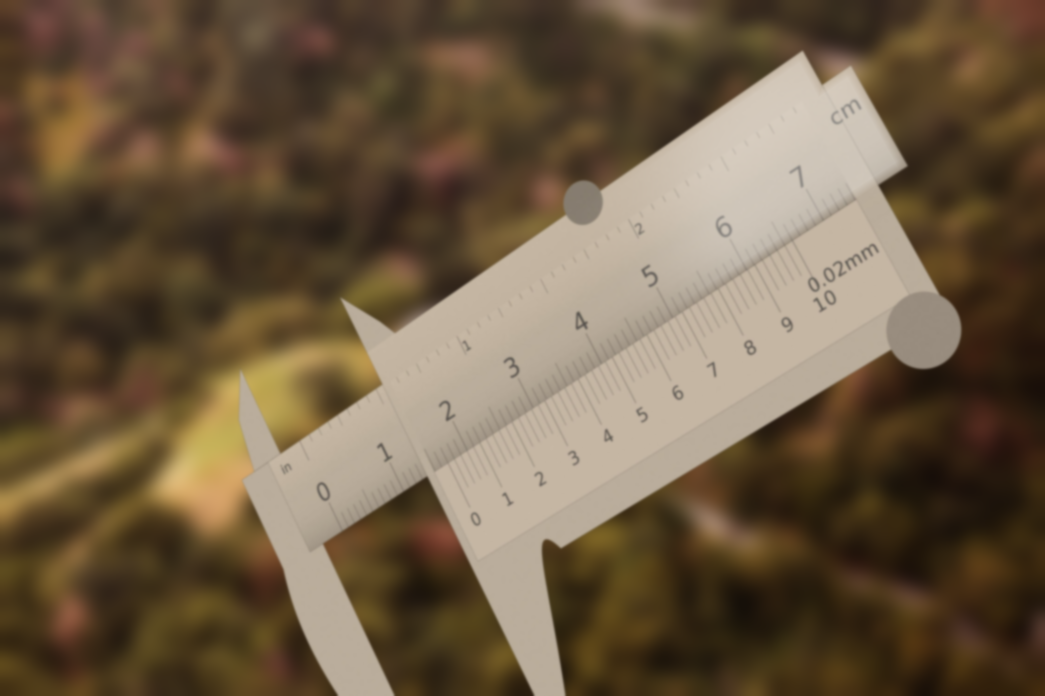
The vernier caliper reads 17.0 mm
